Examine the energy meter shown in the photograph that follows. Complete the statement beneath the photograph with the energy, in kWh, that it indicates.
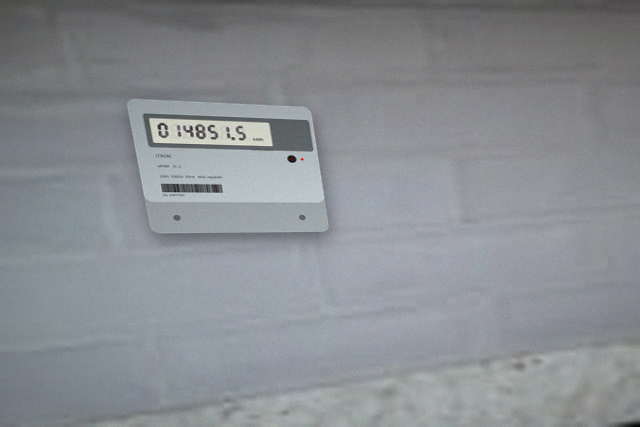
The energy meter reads 14851.5 kWh
